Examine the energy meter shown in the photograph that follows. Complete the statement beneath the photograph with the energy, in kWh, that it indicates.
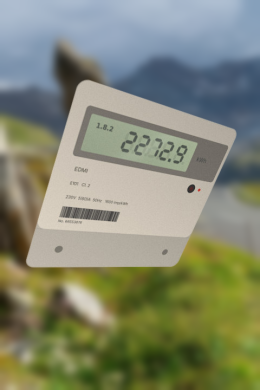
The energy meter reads 2272.9 kWh
